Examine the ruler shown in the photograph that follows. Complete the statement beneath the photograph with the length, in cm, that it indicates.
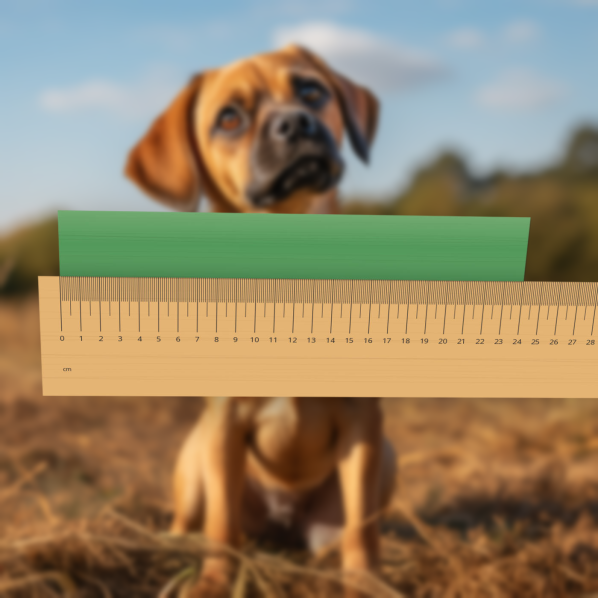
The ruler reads 24 cm
